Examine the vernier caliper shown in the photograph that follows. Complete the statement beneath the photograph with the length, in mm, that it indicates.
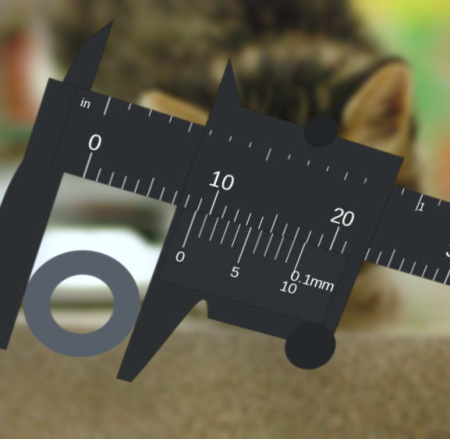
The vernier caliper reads 8.9 mm
